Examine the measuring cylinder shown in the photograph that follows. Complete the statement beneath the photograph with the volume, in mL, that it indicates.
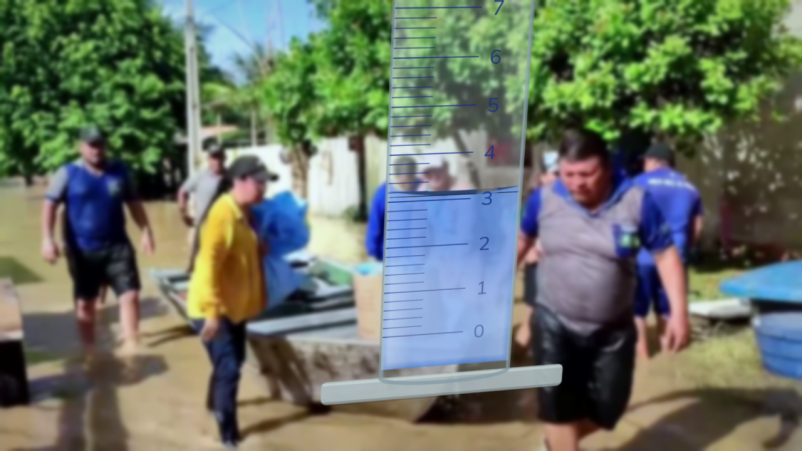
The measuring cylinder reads 3.1 mL
